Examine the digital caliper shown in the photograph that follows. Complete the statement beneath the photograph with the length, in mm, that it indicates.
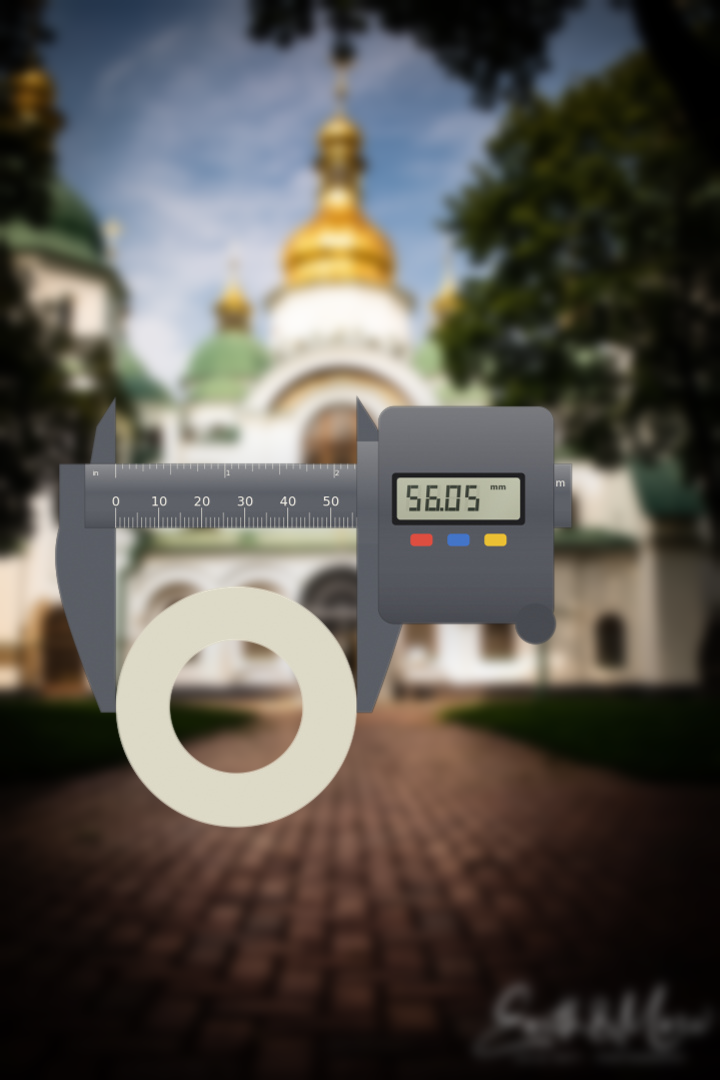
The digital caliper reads 56.05 mm
